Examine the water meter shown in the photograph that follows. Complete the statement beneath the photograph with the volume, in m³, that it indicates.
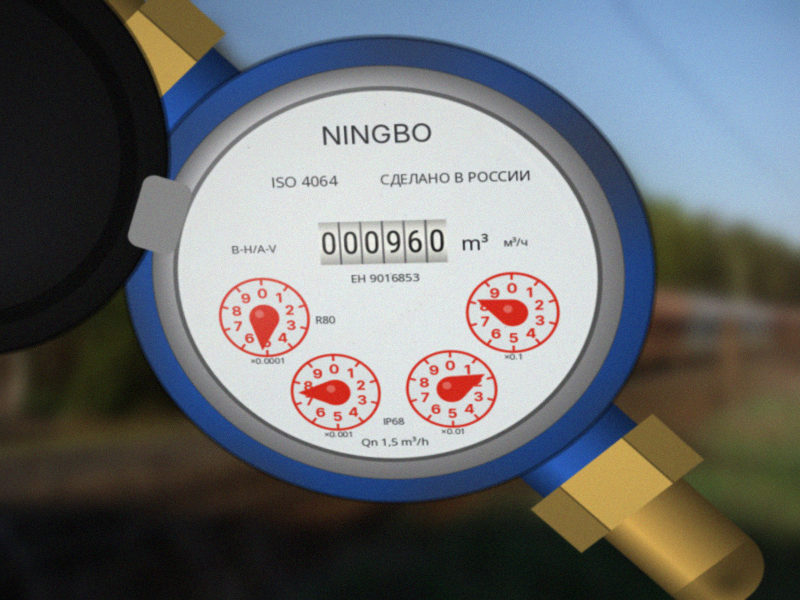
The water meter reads 960.8175 m³
